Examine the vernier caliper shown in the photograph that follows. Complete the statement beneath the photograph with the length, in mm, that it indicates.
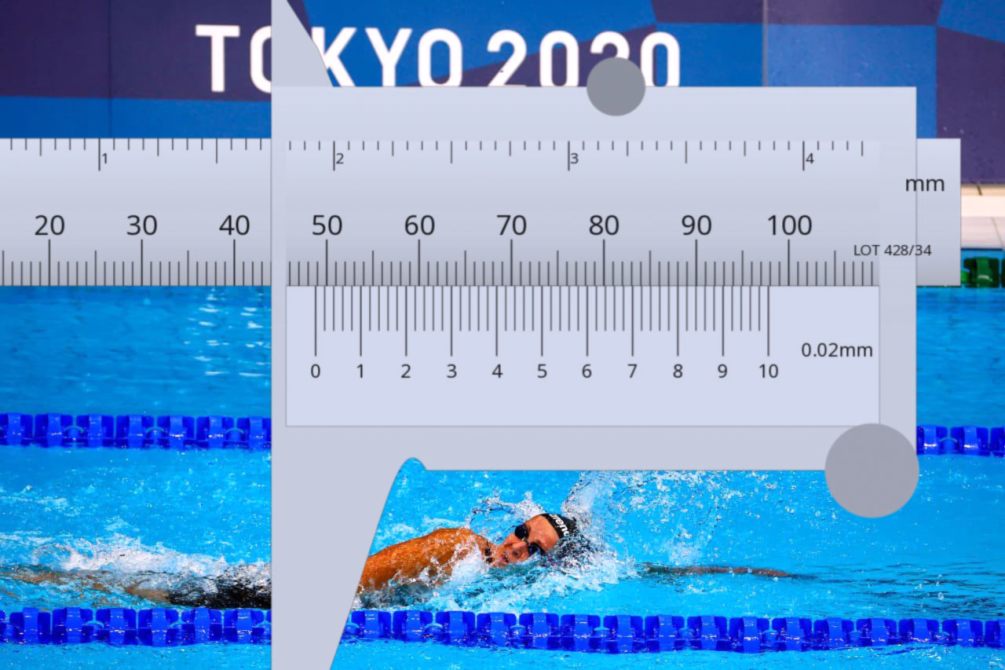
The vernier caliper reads 48.8 mm
